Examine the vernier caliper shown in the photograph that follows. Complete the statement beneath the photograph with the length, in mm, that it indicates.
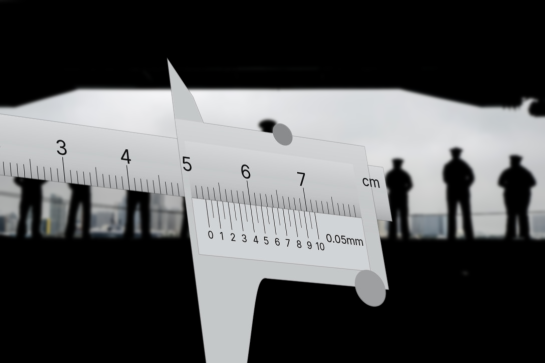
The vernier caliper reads 52.4 mm
